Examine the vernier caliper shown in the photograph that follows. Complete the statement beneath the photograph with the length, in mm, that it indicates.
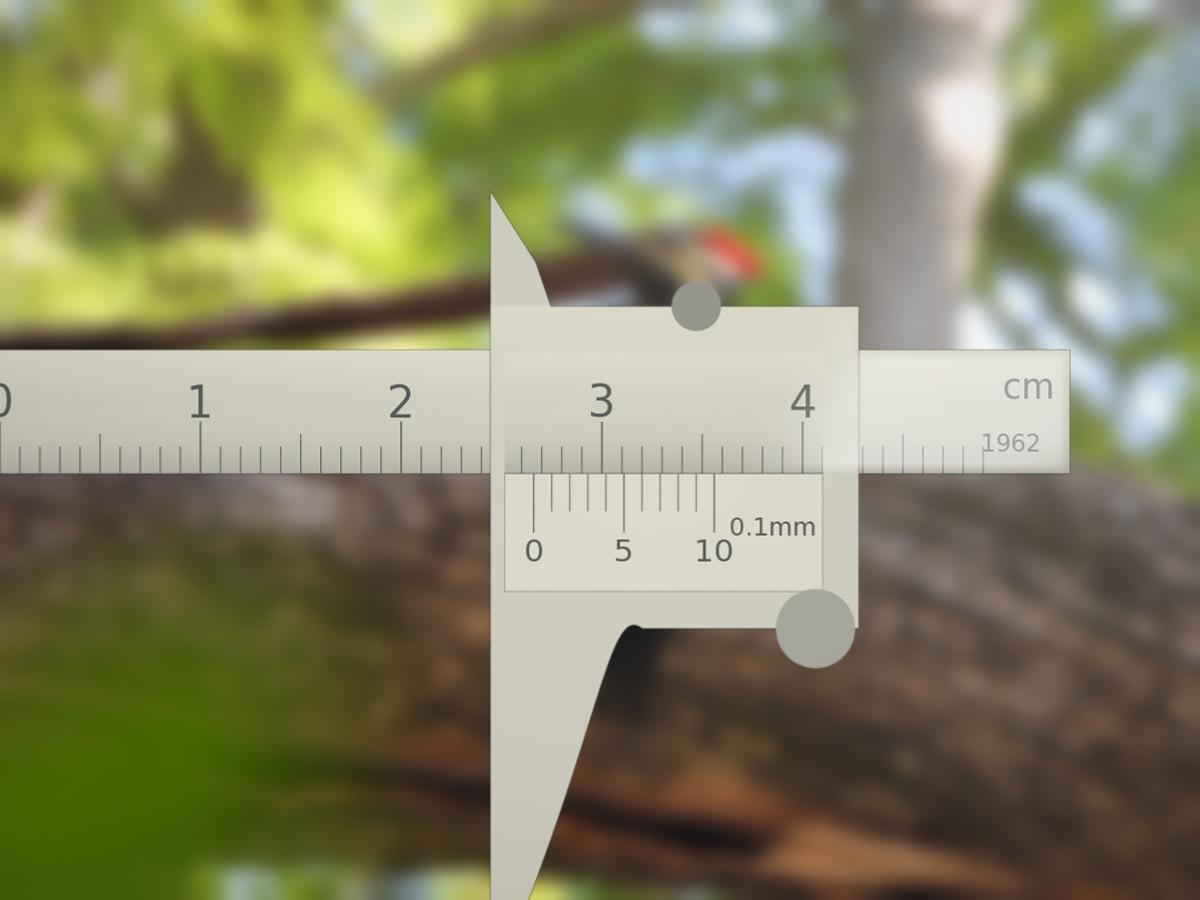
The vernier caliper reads 26.6 mm
